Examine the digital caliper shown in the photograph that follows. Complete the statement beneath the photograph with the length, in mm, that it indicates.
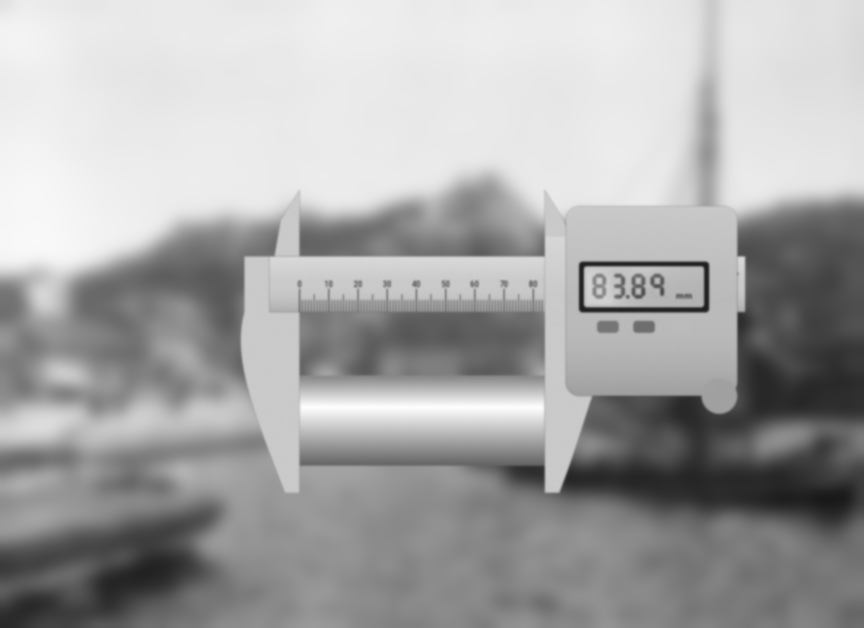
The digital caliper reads 83.89 mm
